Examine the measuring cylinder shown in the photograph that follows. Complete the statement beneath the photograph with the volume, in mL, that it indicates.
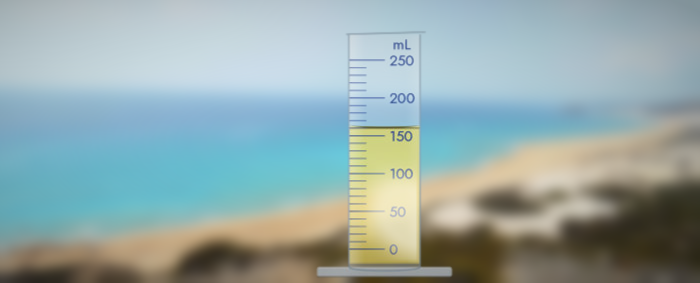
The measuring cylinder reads 160 mL
